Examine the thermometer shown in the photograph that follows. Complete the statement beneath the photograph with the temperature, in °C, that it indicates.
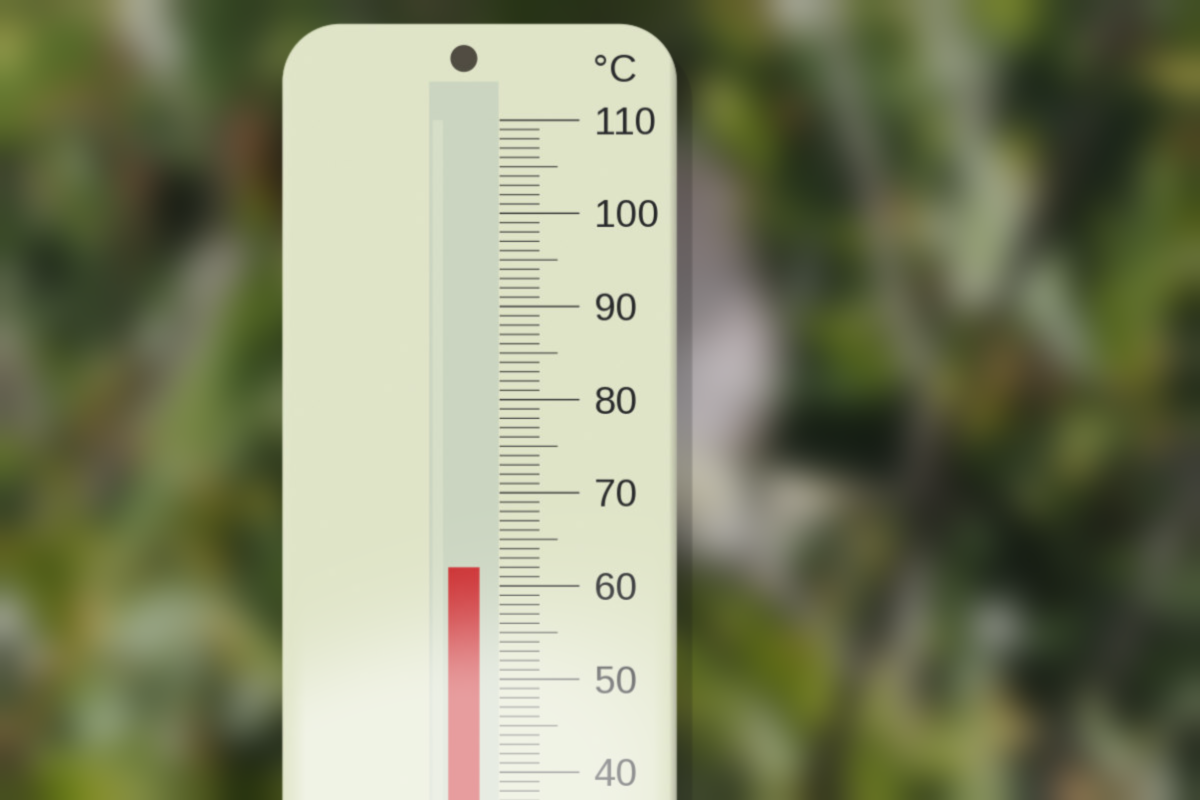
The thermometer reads 62 °C
